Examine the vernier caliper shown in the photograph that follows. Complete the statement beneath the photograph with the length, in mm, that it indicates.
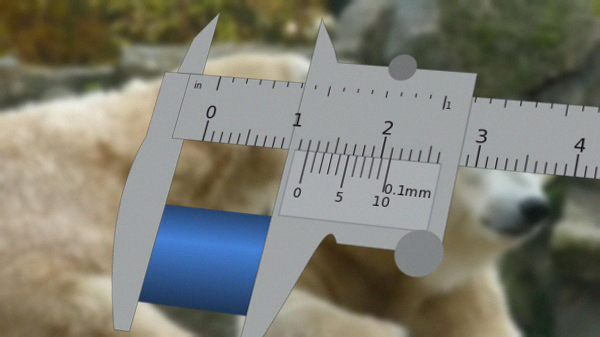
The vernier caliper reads 12.0 mm
